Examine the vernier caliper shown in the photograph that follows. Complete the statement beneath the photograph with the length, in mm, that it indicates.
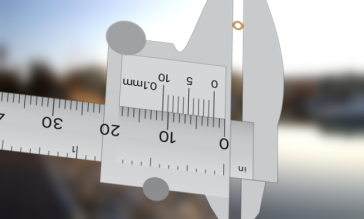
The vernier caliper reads 2.0 mm
